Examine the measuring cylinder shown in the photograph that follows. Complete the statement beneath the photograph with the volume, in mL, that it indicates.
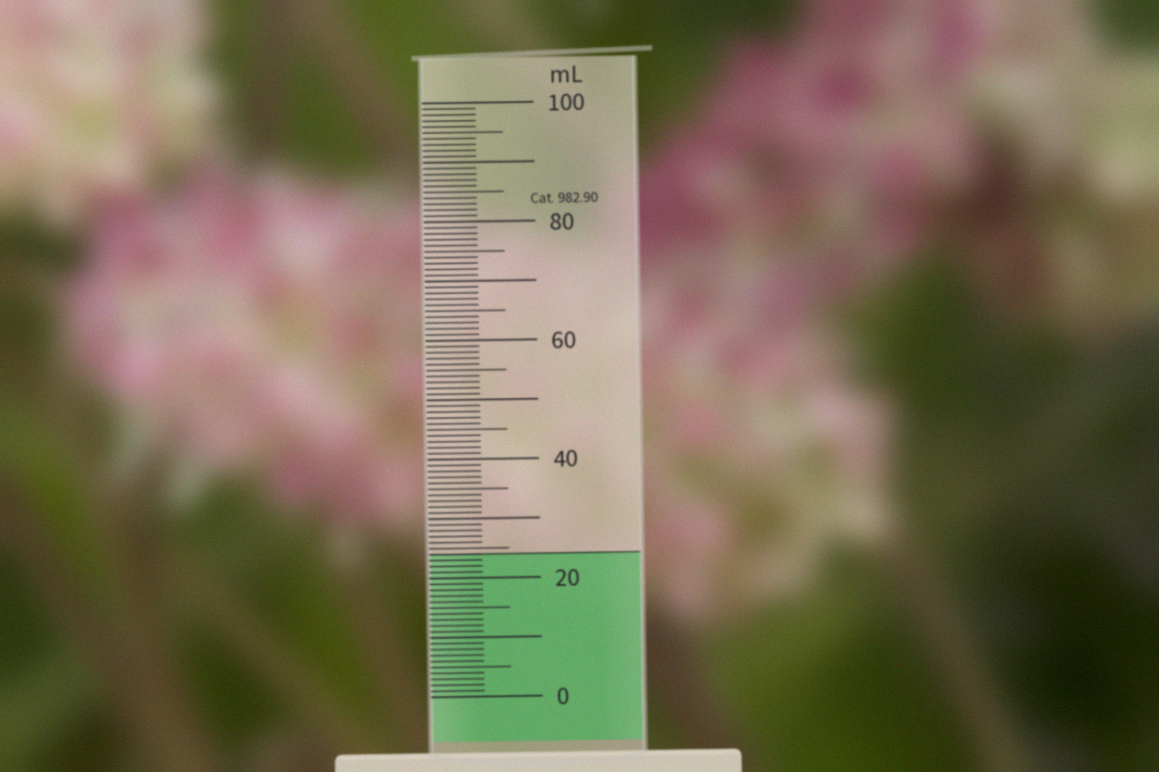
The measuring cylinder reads 24 mL
